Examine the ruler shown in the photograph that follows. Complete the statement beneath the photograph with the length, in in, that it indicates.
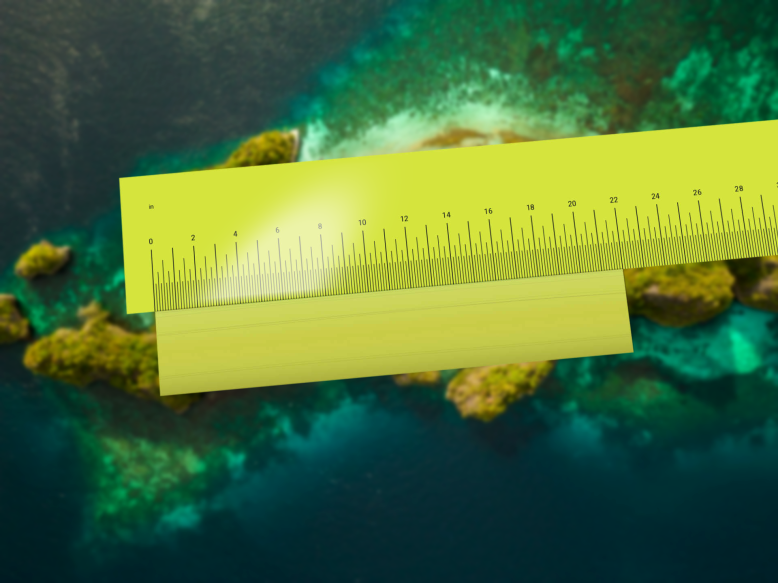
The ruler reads 22 in
